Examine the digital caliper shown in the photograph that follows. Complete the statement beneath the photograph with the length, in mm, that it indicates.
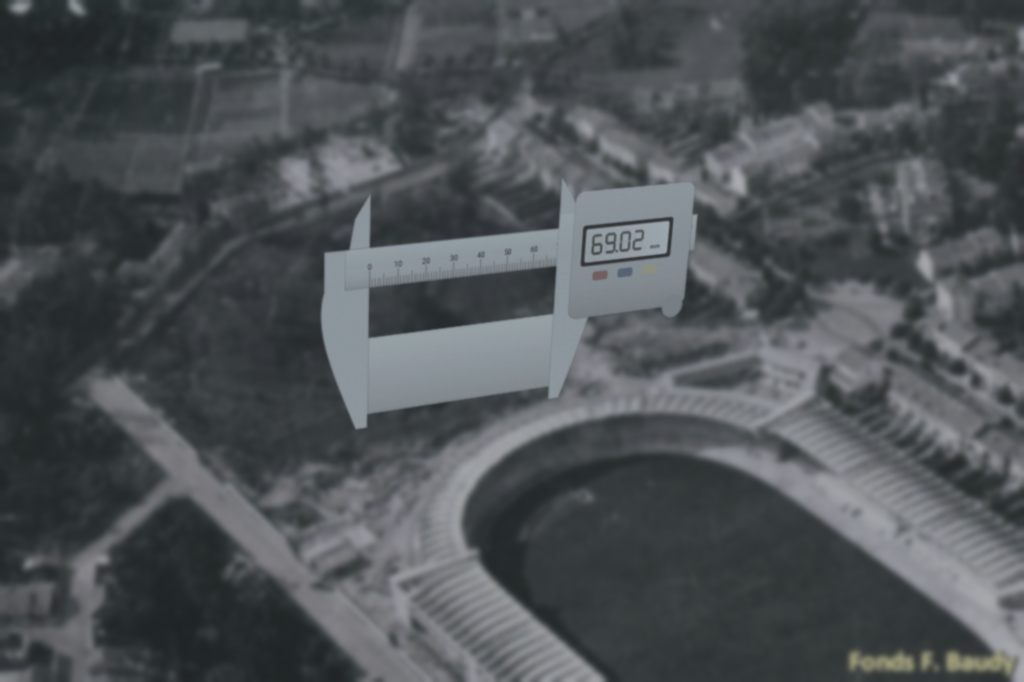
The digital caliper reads 69.02 mm
